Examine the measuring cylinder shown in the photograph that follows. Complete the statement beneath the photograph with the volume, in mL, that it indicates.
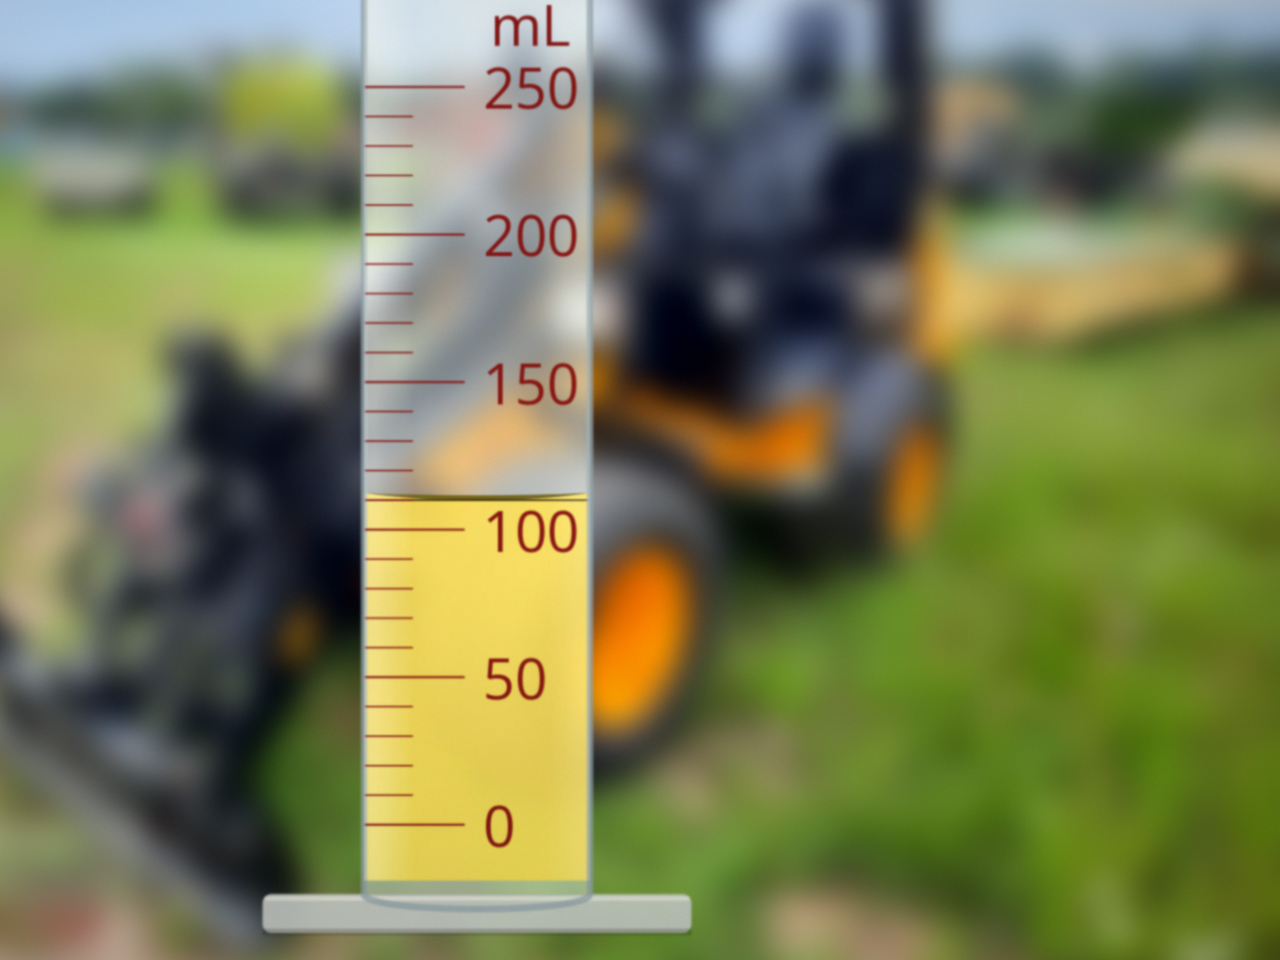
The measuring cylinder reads 110 mL
